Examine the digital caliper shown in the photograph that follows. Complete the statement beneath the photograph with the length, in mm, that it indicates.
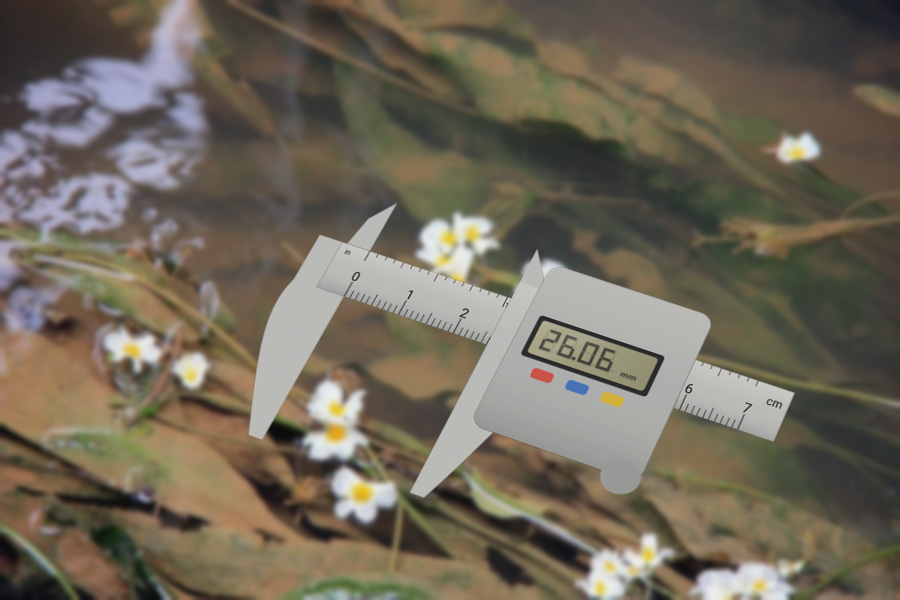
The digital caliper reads 26.06 mm
